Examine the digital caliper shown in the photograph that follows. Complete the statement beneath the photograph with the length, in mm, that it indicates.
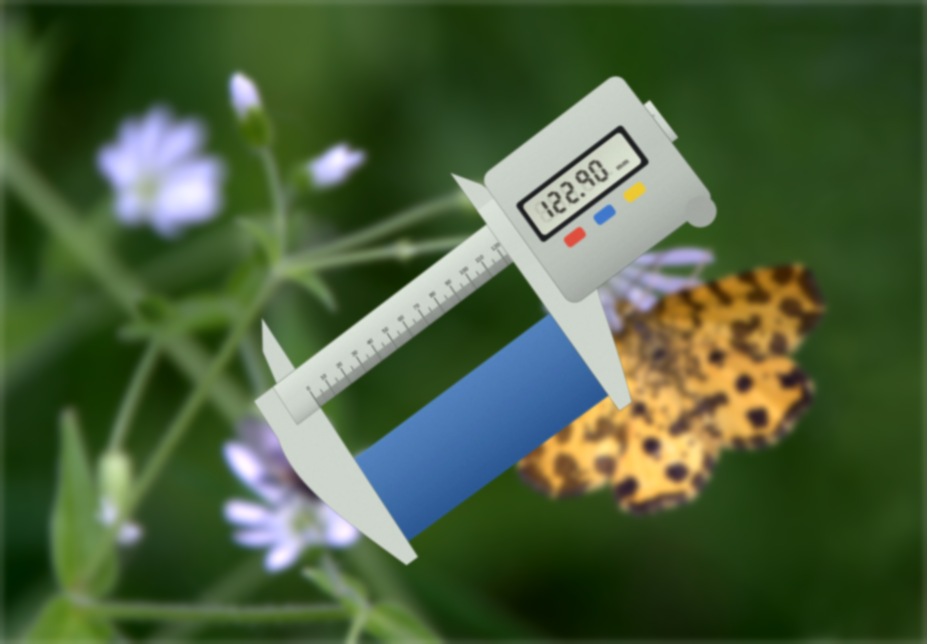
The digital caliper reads 122.90 mm
